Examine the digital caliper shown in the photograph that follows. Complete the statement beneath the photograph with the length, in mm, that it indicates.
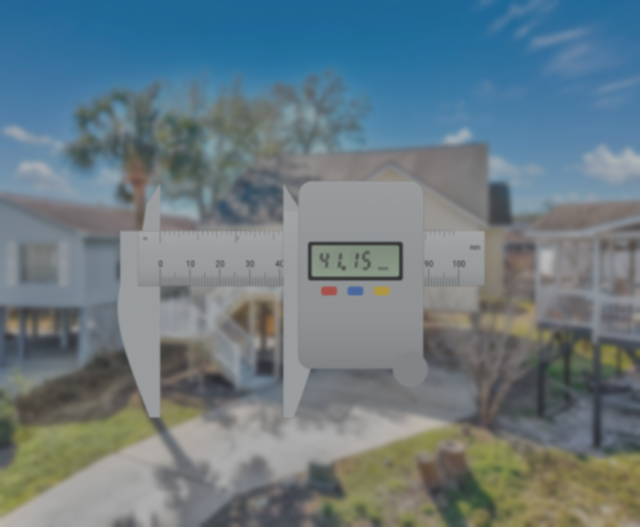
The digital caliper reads 41.15 mm
